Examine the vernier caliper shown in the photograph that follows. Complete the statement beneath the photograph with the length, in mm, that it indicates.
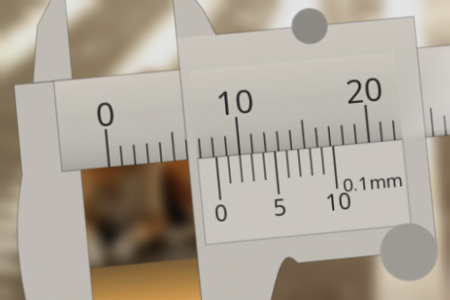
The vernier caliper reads 8.2 mm
